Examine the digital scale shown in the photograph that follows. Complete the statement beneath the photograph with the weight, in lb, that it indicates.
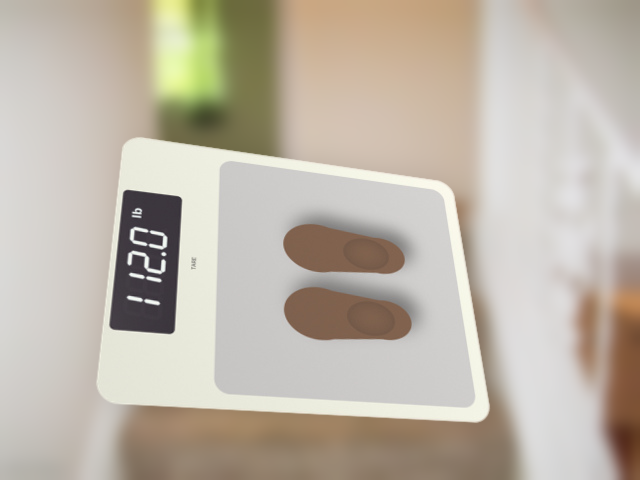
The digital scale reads 112.0 lb
